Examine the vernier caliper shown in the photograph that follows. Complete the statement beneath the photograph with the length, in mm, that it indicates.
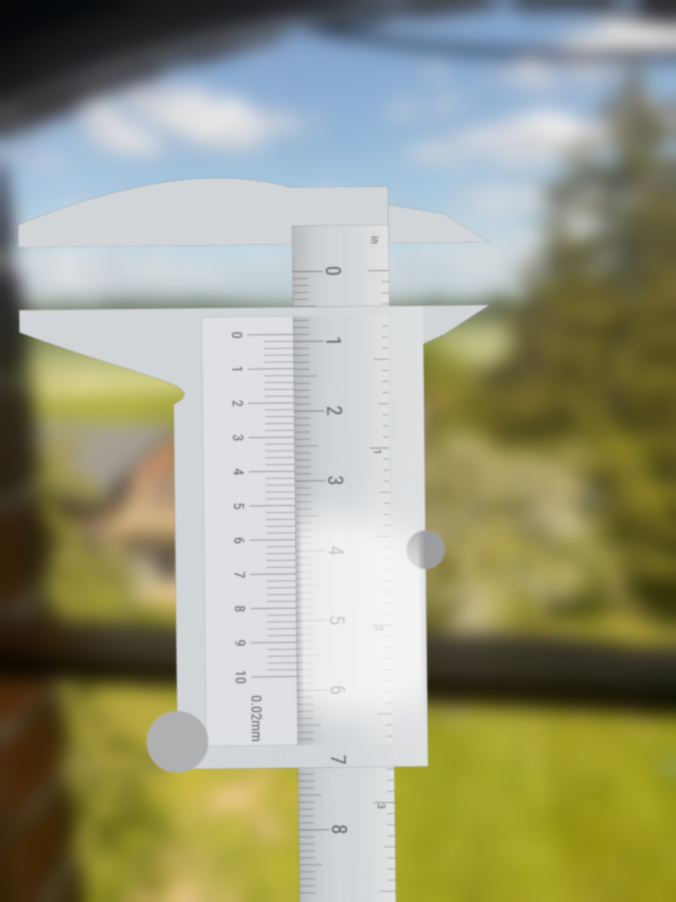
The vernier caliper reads 9.0 mm
